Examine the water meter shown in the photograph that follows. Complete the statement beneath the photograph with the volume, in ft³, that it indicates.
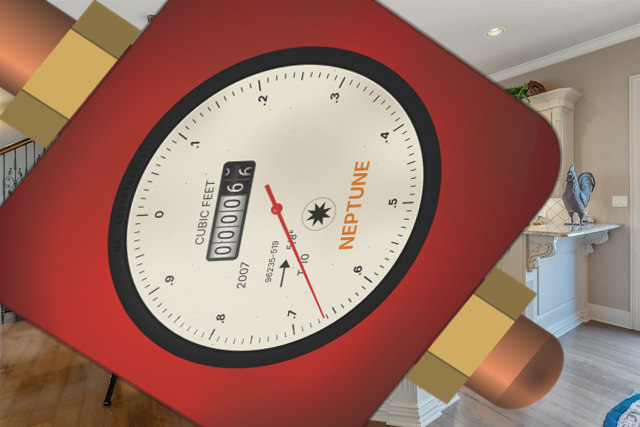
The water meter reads 65.66 ft³
